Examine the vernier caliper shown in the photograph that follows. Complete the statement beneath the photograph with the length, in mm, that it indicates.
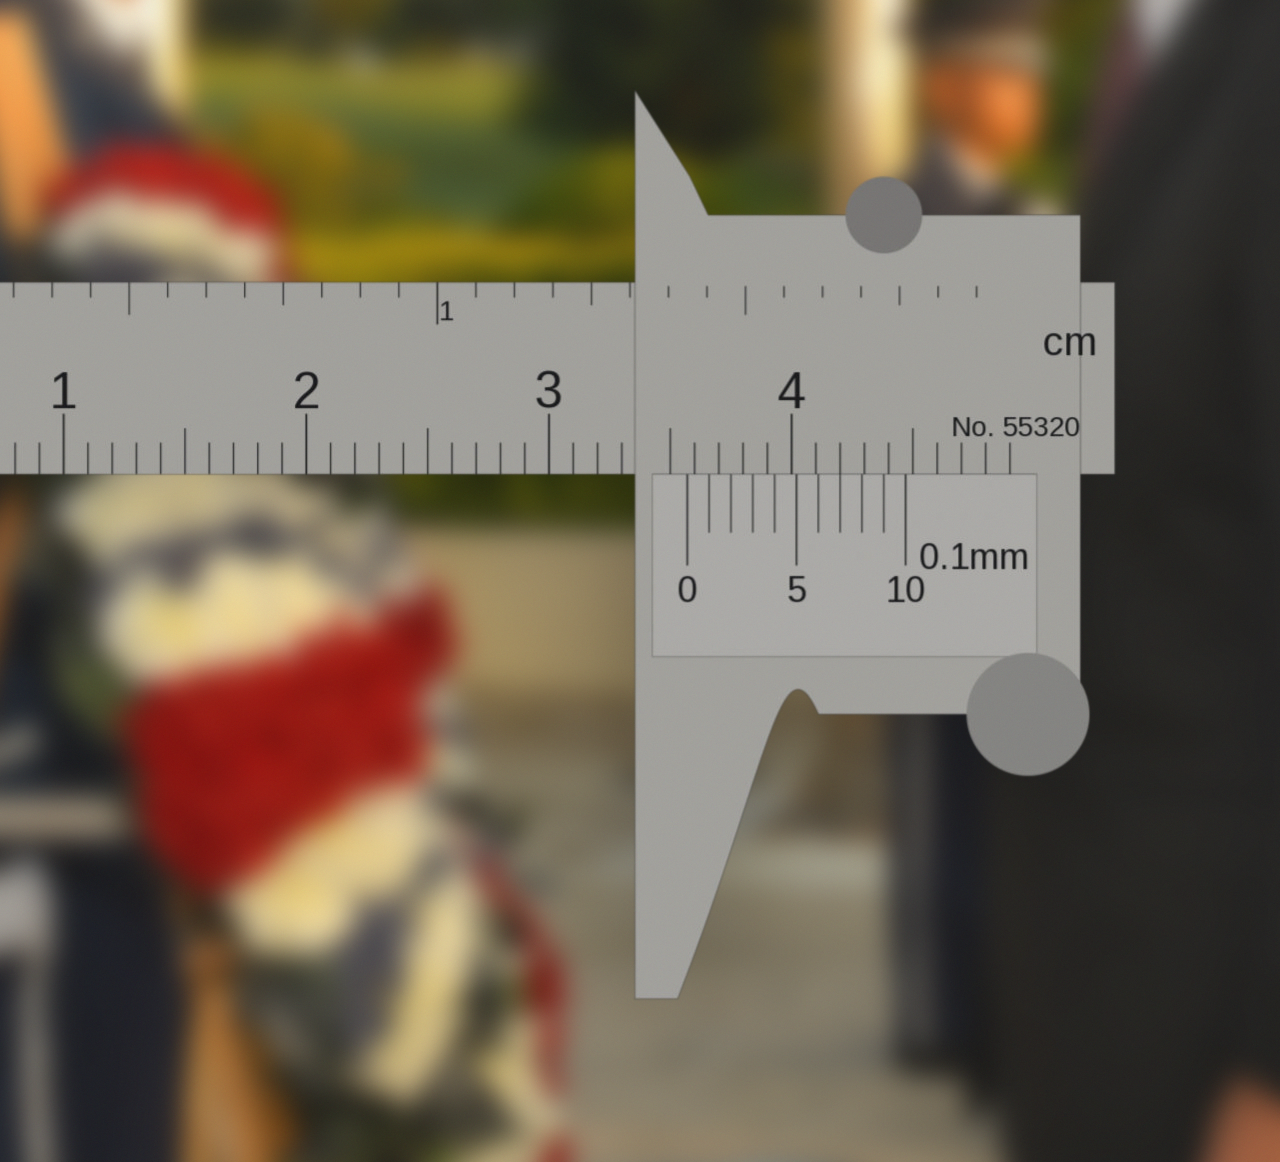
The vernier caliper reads 35.7 mm
